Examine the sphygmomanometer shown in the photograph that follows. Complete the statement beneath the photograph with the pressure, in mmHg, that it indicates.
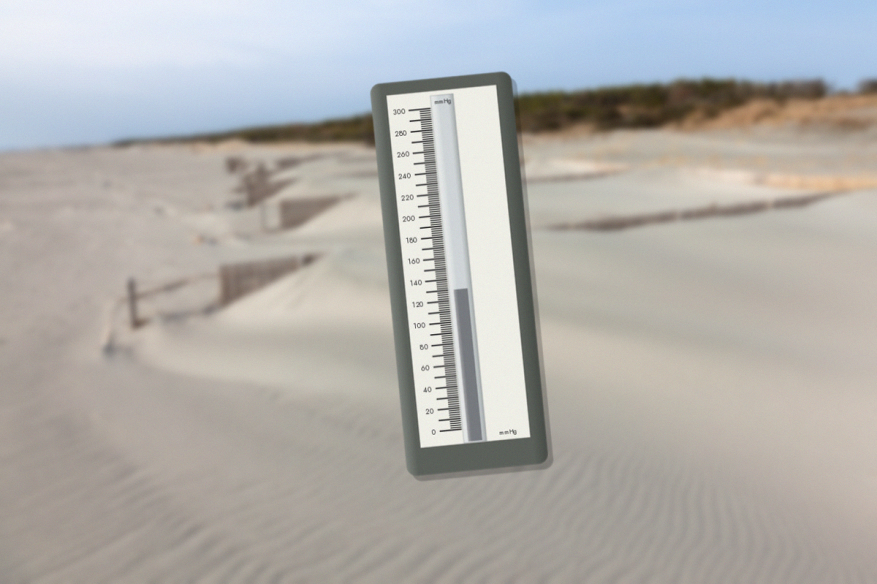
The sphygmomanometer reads 130 mmHg
